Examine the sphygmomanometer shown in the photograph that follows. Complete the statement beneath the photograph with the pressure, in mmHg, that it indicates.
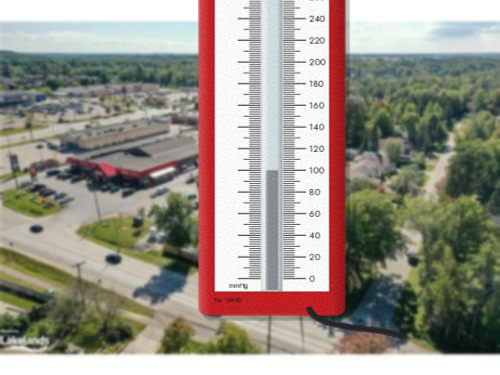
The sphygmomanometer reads 100 mmHg
